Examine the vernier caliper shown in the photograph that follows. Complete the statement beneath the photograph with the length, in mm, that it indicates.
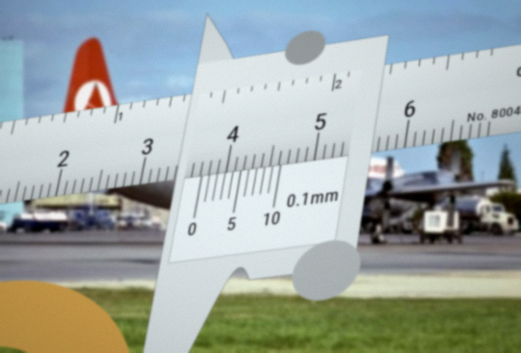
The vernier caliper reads 37.2 mm
